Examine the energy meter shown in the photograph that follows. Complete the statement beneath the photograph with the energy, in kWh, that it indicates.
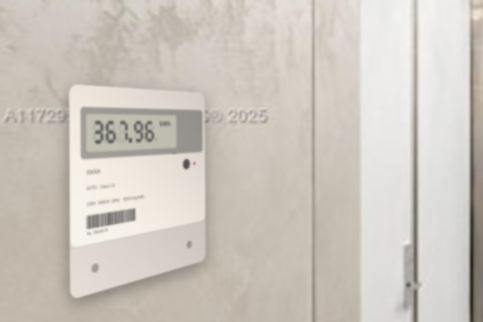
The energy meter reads 367.96 kWh
